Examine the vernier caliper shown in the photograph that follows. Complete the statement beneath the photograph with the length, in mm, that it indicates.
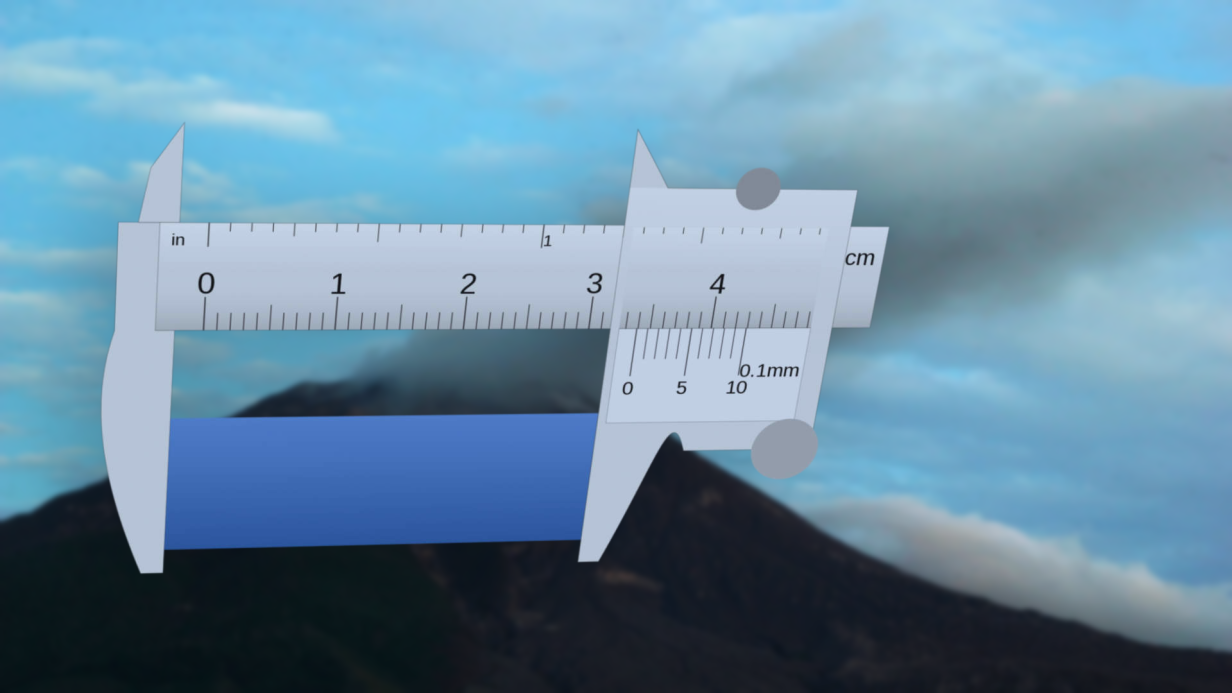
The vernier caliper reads 33.9 mm
